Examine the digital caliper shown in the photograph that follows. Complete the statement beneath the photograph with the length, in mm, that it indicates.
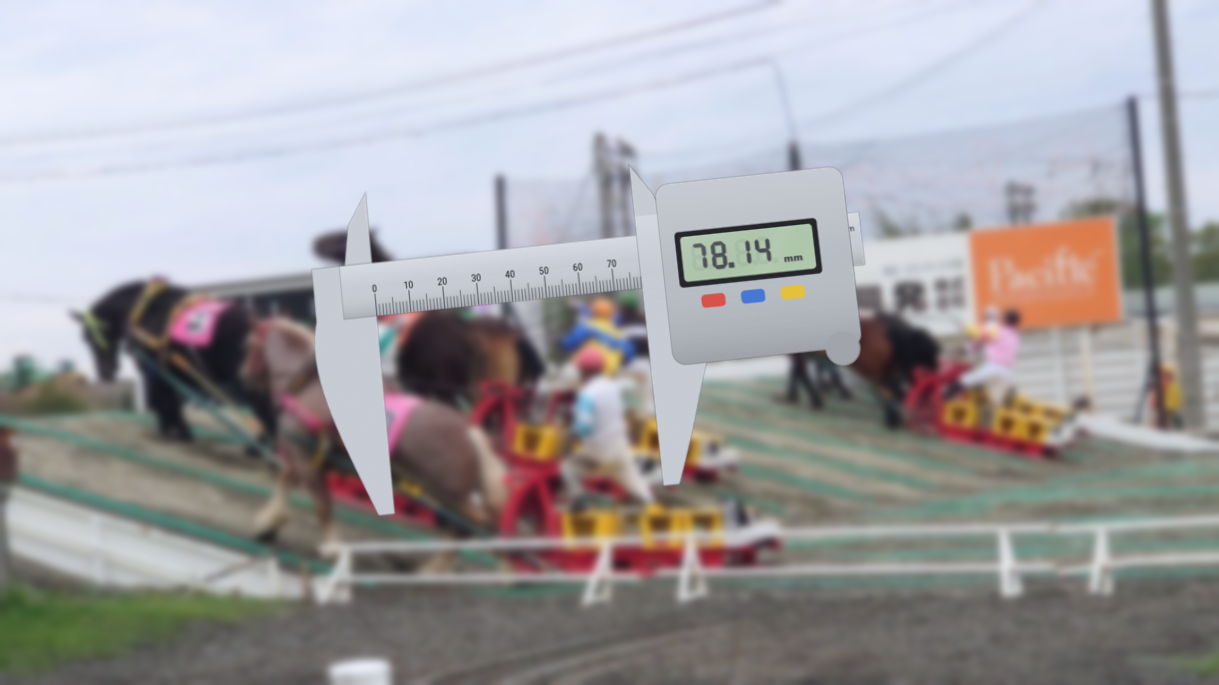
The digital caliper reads 78.14 mm
